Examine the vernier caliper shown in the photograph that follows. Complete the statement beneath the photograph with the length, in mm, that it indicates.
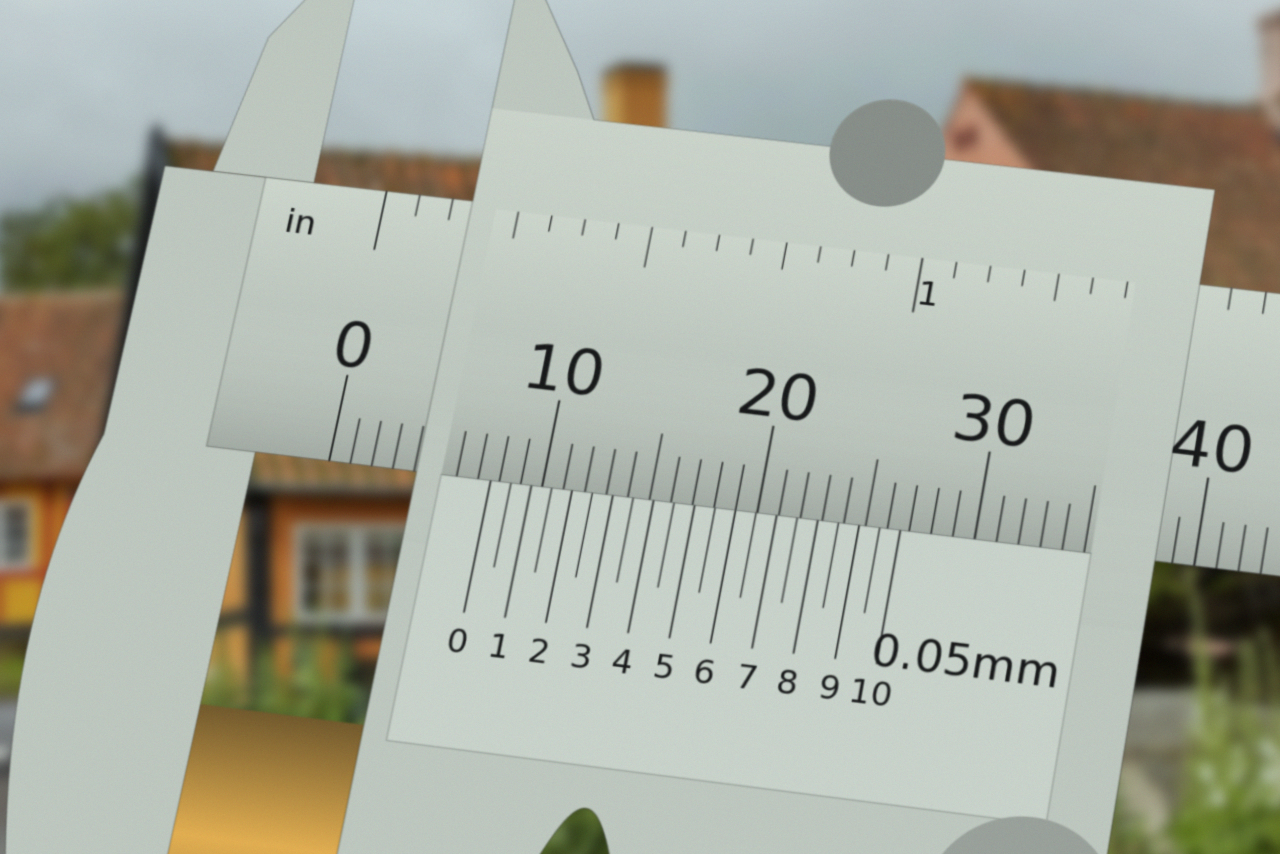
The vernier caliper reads 7.6 mm
